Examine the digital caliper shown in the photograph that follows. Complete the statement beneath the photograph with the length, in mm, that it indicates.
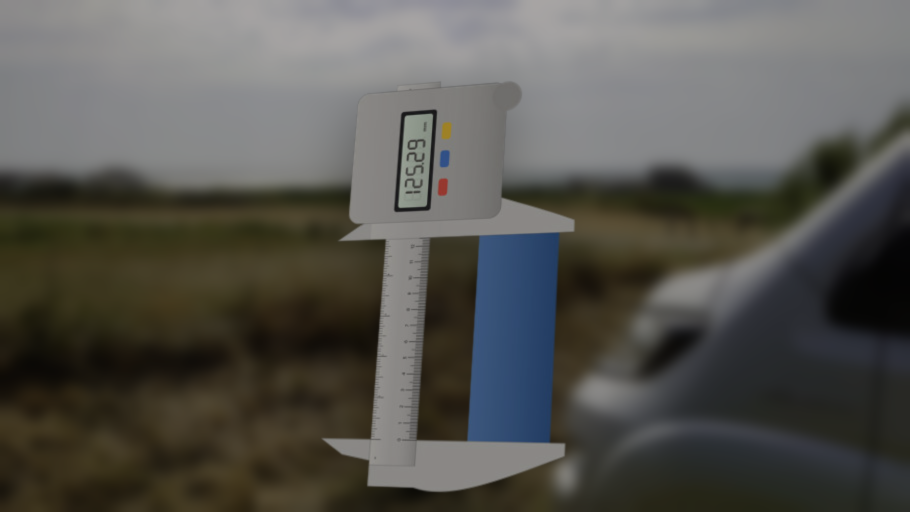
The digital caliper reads 125.29 mm
